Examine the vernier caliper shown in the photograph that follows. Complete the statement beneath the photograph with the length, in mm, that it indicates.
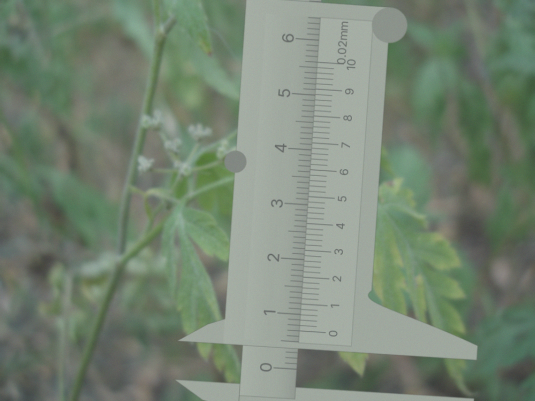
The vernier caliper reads 7.0 mm
